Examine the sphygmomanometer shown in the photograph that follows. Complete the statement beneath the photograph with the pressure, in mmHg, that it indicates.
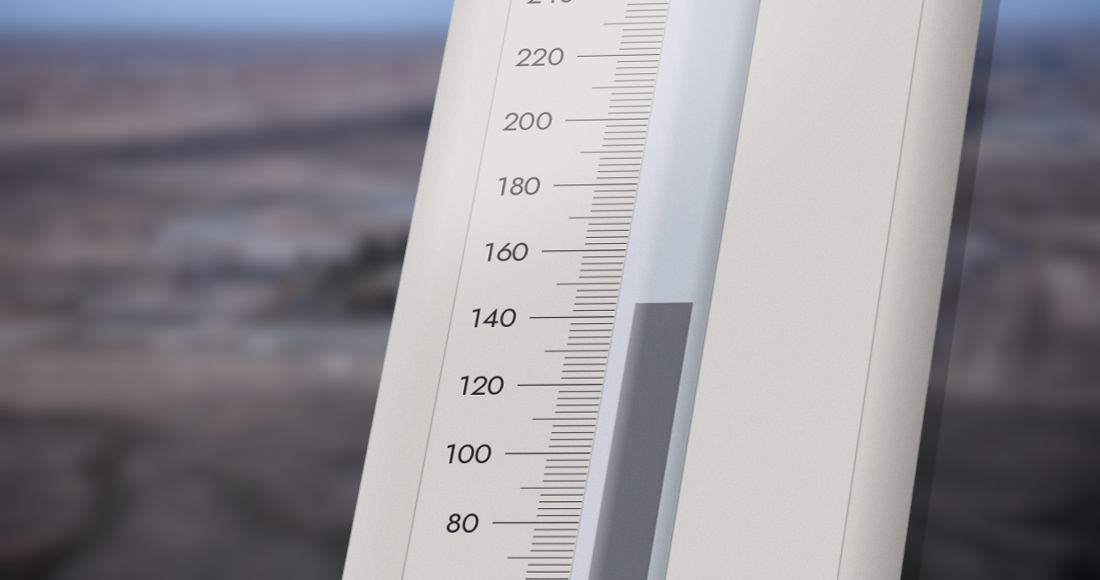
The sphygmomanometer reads 144 mmHg
